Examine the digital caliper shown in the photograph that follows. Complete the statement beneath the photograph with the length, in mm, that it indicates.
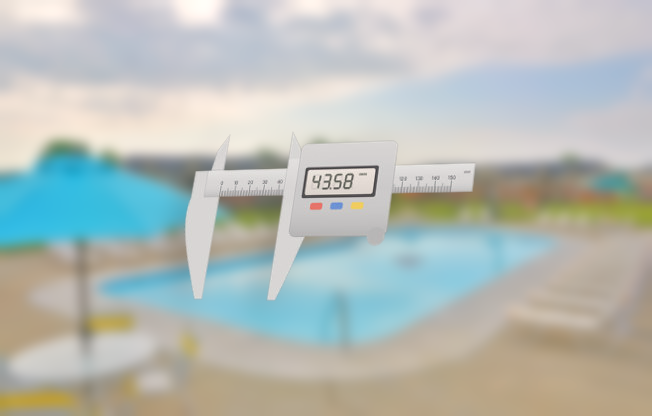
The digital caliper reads 43.58 mm
